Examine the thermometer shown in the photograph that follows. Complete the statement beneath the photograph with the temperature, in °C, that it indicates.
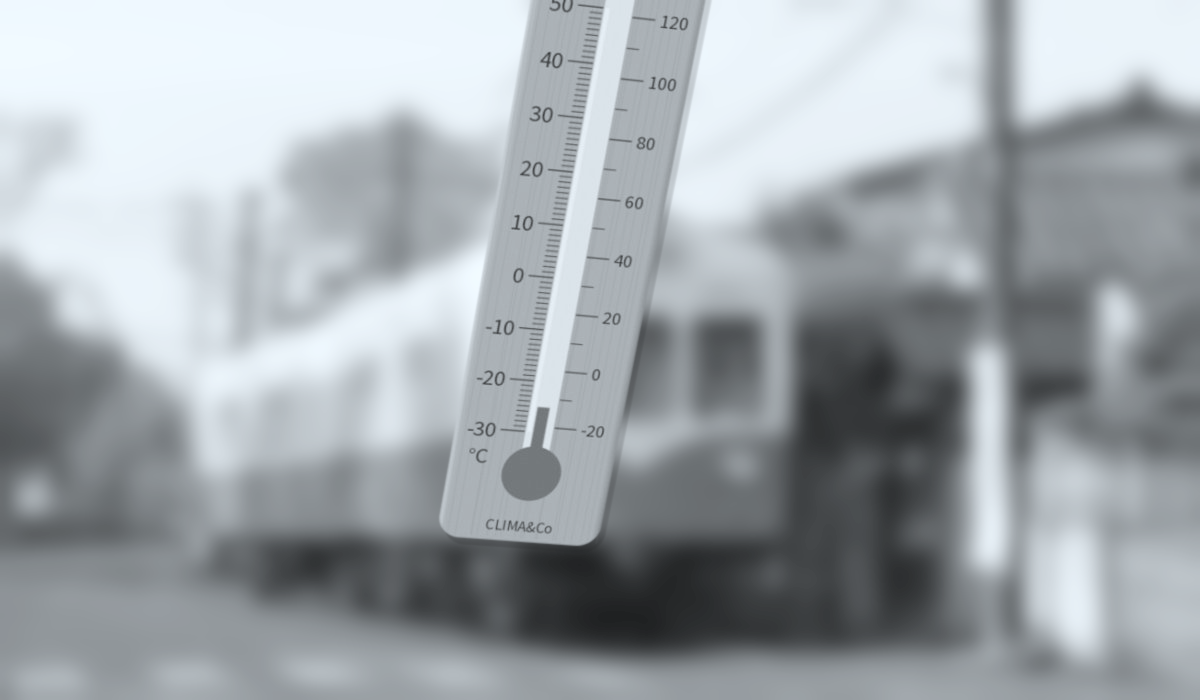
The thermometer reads -25 °C
